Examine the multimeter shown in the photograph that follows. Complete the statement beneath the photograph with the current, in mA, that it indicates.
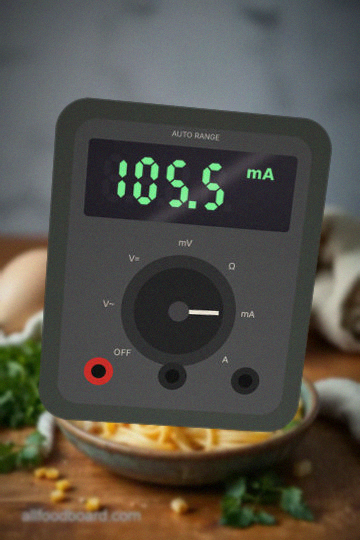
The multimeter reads 105.5 mA
